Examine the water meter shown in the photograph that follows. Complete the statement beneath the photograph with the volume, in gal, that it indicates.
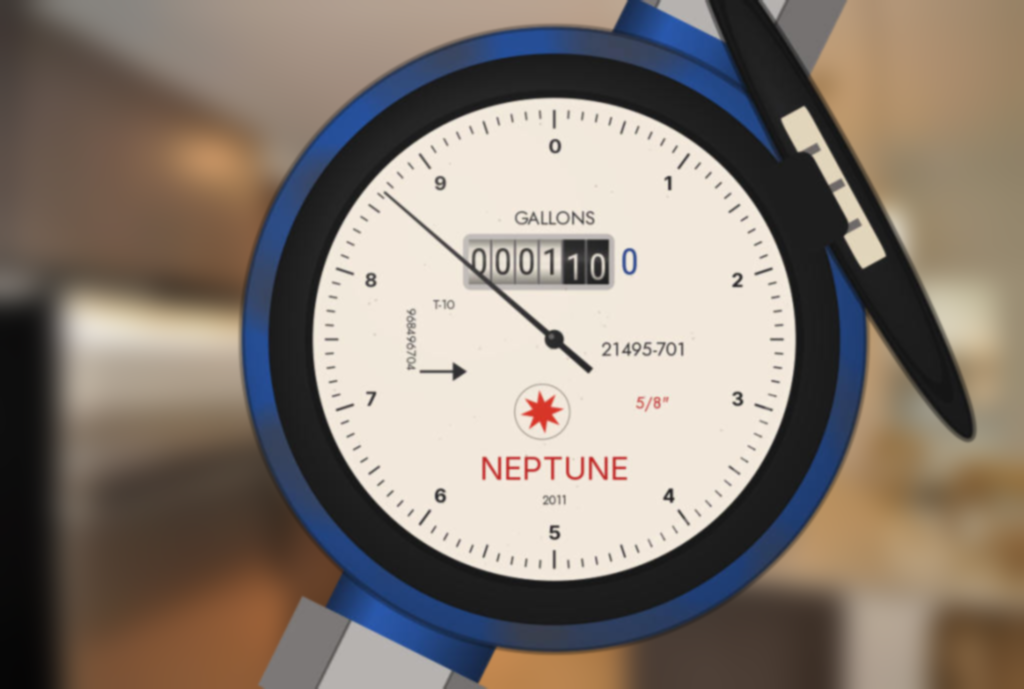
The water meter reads 1098.6 gal
